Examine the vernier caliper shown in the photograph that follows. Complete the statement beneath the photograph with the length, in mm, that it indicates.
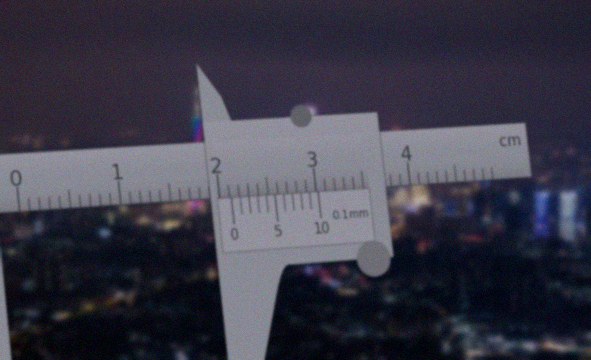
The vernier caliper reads 21.2 mm
